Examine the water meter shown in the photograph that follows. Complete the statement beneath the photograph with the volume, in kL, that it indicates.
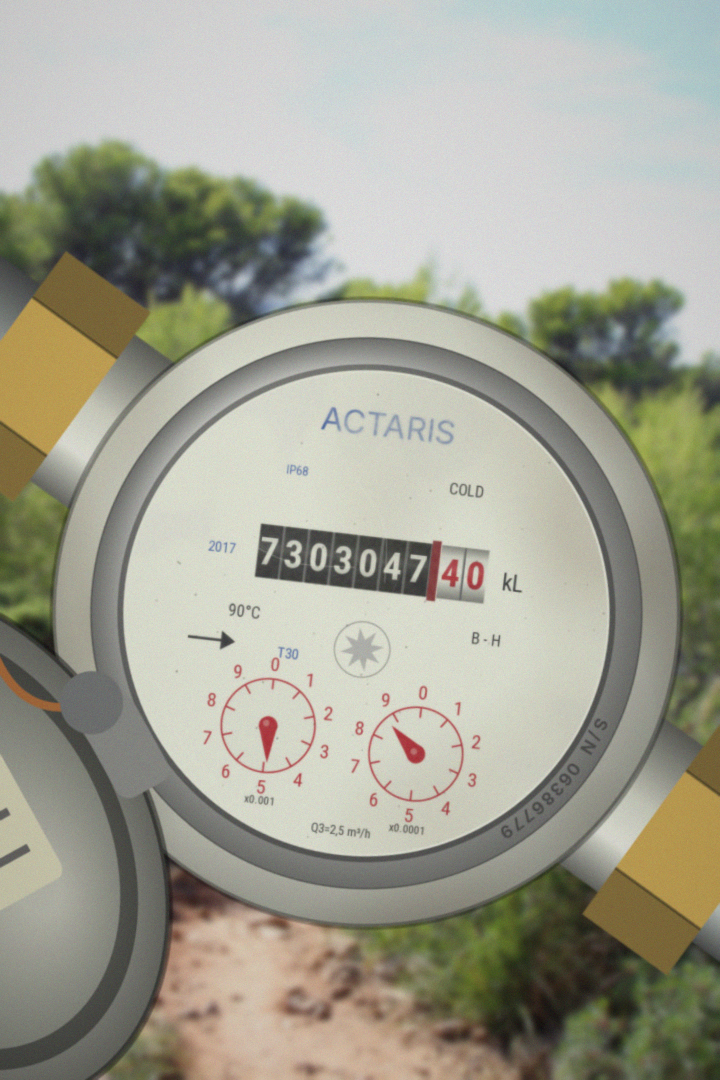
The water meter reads 7303047.4048 kL
